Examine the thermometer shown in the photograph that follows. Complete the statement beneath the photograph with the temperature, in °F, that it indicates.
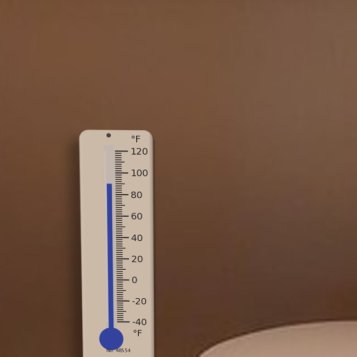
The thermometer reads 90 °F
